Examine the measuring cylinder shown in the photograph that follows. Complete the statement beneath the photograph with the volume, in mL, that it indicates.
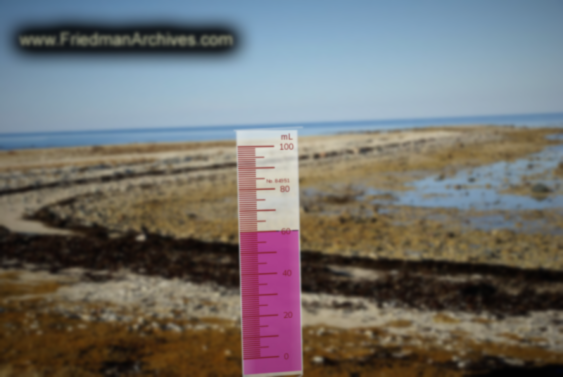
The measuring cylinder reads 60 mL
